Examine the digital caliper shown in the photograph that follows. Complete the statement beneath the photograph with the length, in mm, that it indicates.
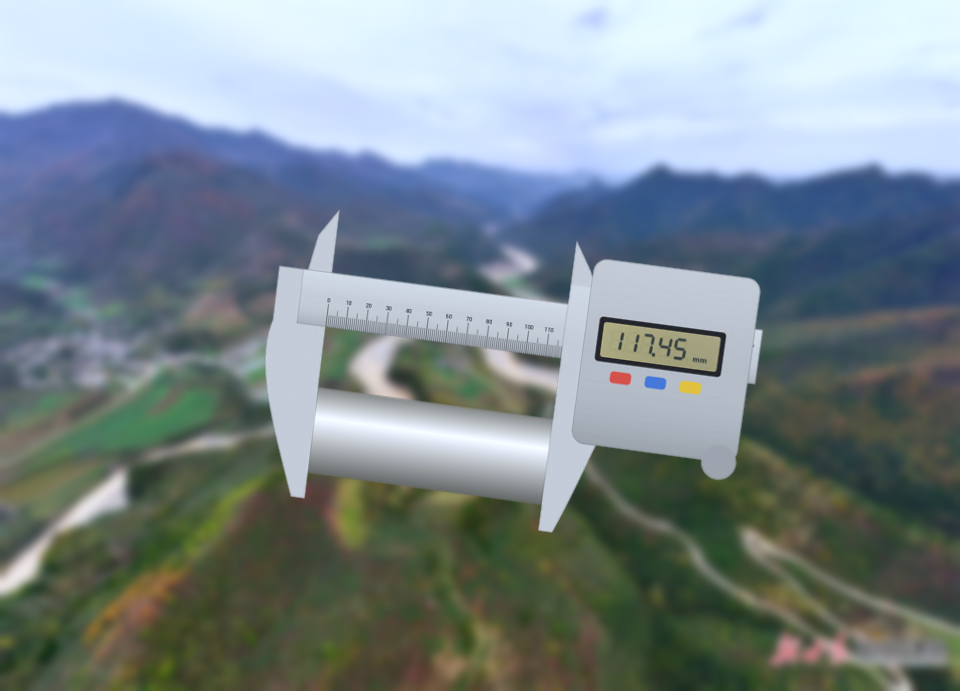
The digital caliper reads 117.45 mm
